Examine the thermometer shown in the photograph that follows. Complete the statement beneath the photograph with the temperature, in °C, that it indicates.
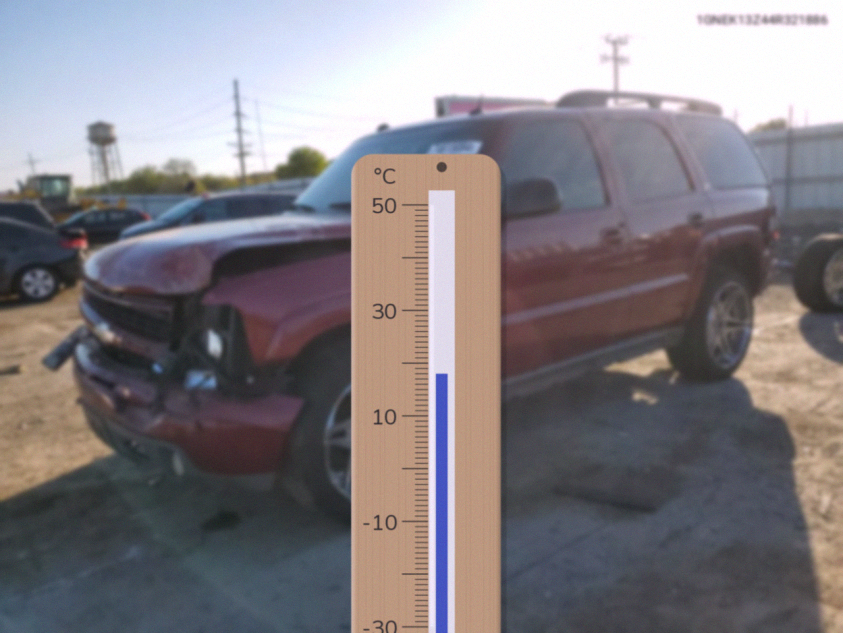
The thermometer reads 18 °C
